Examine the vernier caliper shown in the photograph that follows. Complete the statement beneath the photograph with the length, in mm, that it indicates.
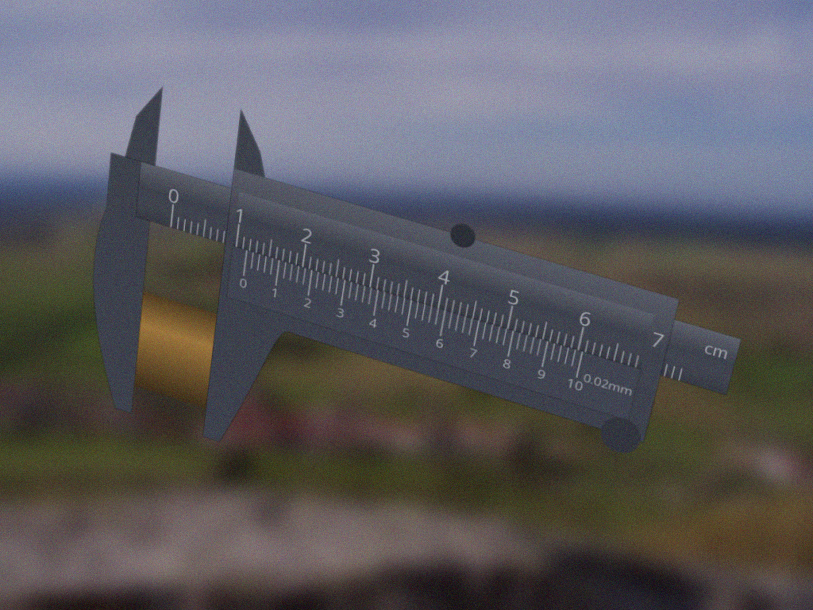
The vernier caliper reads 11.6 mm
